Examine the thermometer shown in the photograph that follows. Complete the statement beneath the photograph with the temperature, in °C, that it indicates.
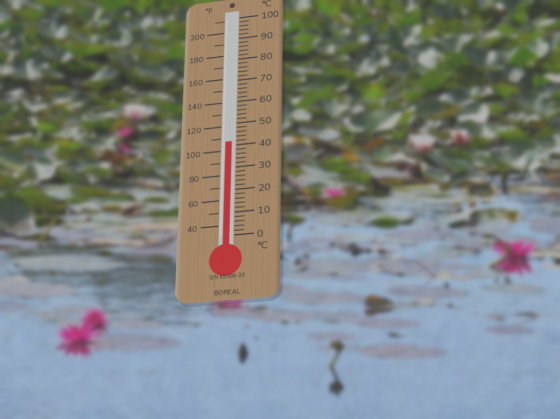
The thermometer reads 42 °C
